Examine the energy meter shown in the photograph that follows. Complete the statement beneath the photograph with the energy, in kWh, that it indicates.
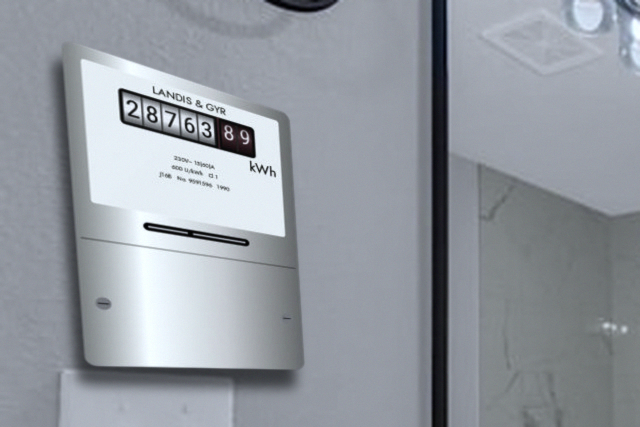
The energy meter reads 28763.89 kWh
